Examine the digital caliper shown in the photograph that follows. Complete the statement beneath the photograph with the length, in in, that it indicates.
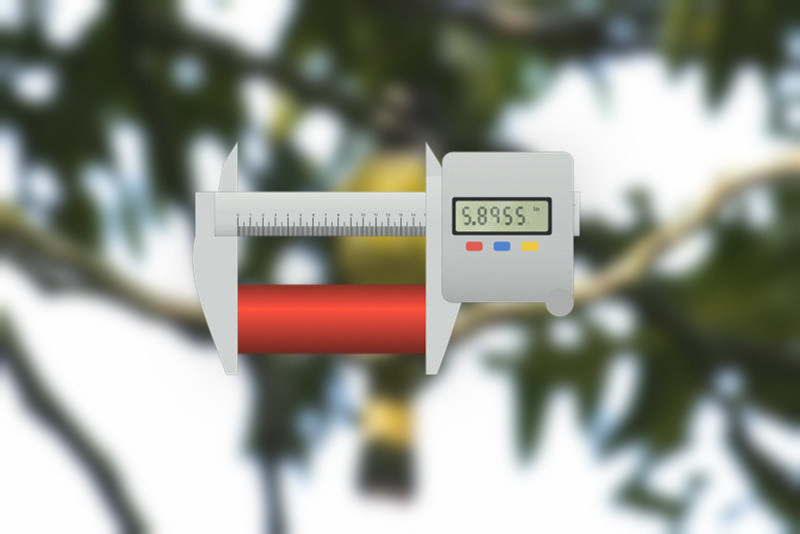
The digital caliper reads 5.8955 in
